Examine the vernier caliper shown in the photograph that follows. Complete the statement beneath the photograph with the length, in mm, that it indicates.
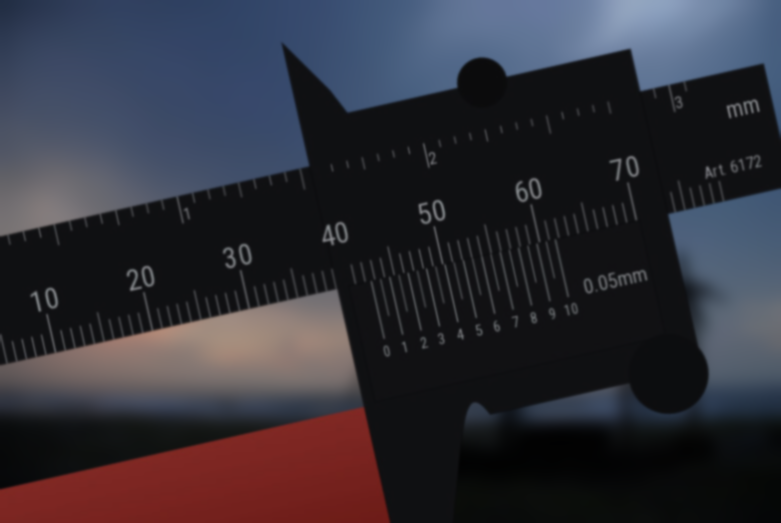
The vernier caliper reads 42.6 mm
